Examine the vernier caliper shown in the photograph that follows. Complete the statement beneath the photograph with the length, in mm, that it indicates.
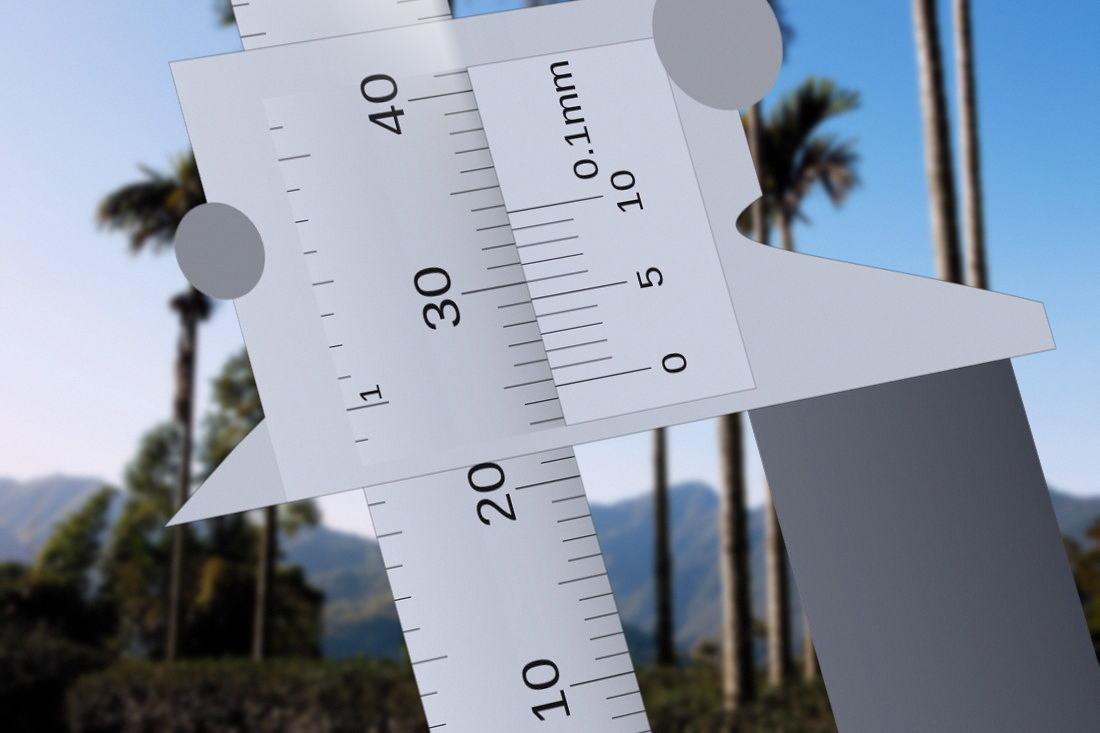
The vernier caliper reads 24.6 mm
